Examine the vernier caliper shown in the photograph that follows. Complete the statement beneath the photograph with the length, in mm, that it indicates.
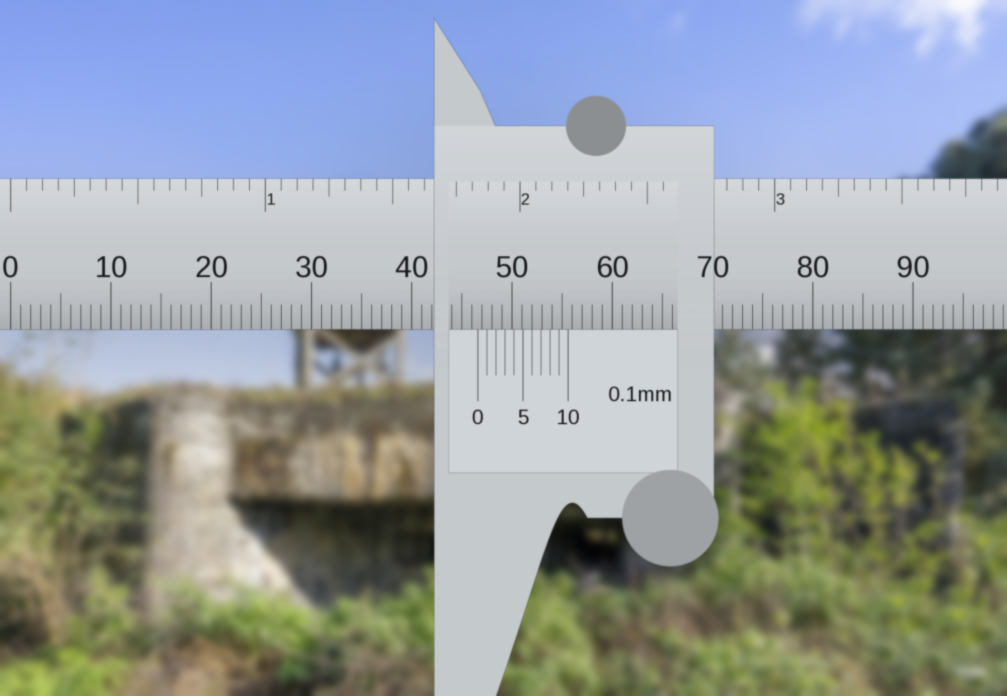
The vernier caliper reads 46.6 mm
